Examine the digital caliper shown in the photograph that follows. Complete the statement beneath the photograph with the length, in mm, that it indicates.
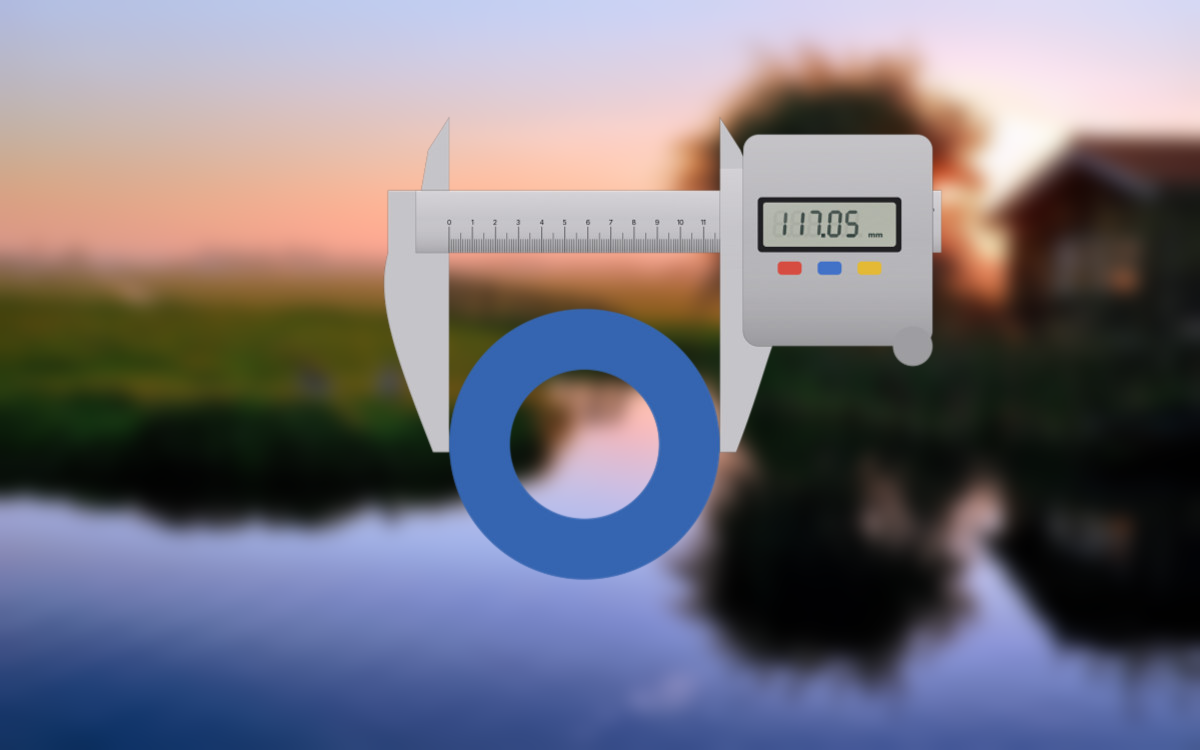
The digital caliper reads 117.05 mm
